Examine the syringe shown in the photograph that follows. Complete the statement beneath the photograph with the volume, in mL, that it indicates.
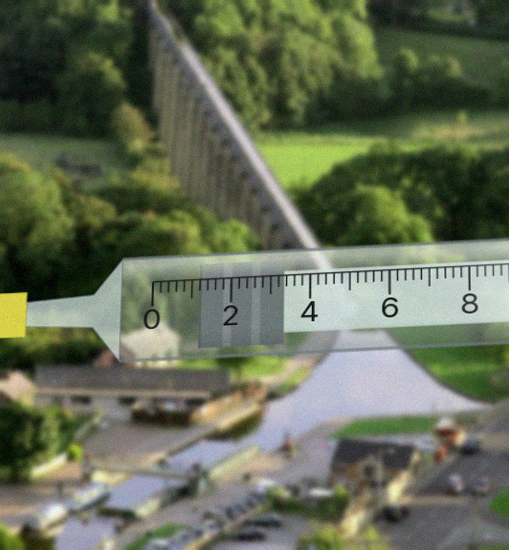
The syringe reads 1.2 mL
